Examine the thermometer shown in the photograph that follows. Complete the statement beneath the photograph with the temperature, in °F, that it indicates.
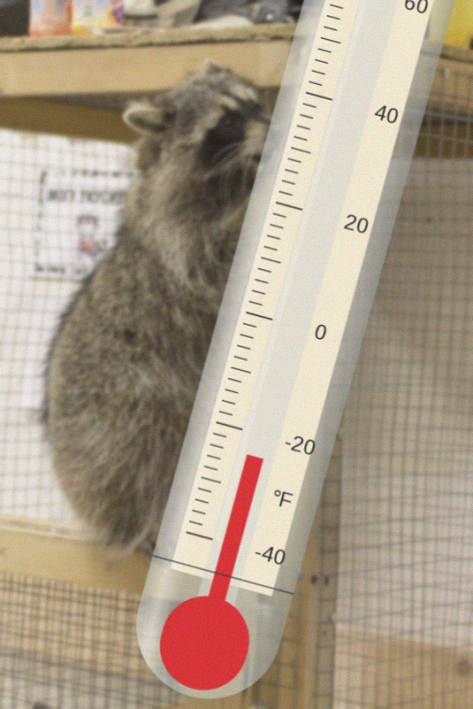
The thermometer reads -24 °F
